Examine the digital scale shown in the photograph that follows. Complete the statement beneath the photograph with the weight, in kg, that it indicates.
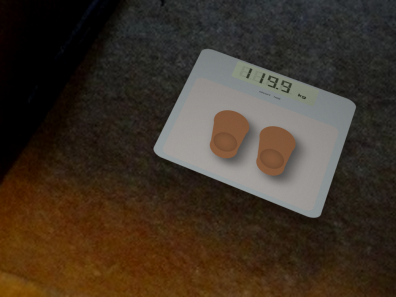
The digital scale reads 119.9 kg
